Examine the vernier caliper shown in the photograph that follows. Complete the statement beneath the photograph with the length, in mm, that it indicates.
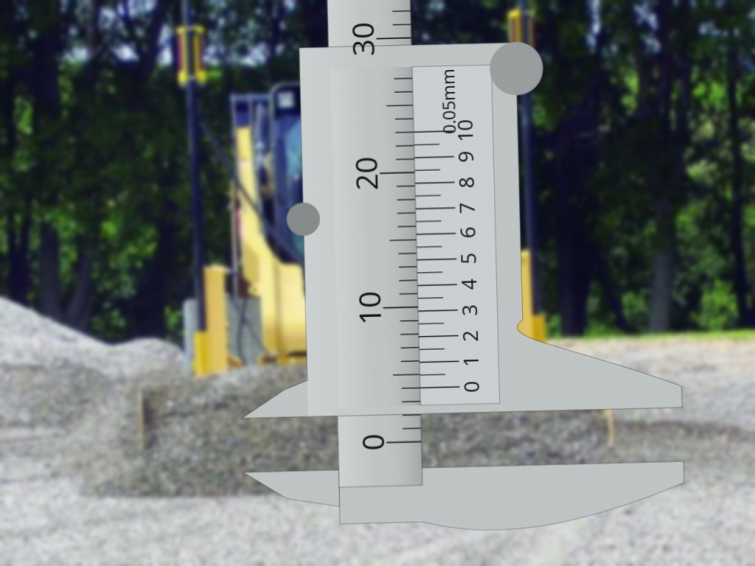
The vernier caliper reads 4.0 mm
